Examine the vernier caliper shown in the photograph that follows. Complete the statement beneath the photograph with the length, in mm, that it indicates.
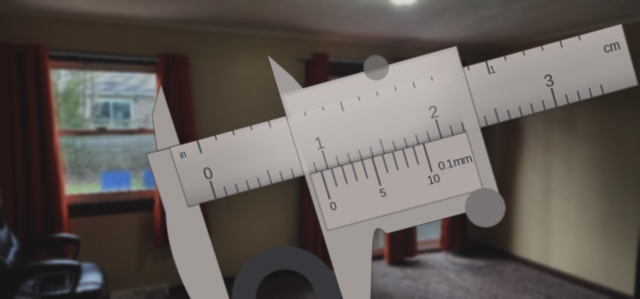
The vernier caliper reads 9.4 mm
